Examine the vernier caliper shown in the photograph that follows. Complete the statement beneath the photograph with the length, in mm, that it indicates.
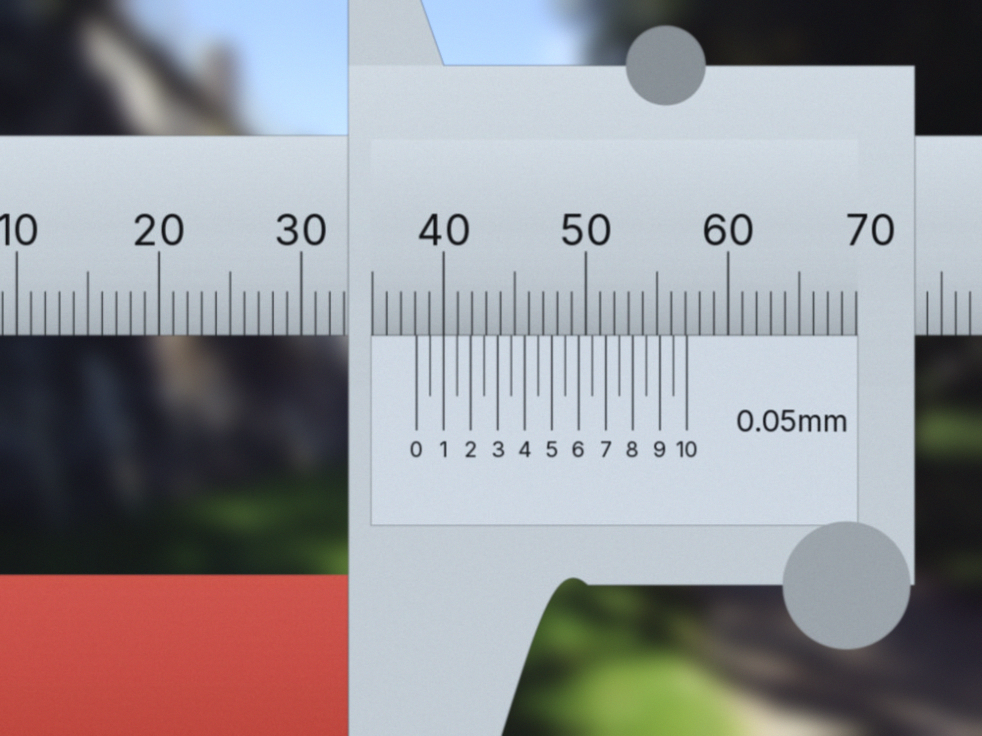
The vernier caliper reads 38.1 mm
